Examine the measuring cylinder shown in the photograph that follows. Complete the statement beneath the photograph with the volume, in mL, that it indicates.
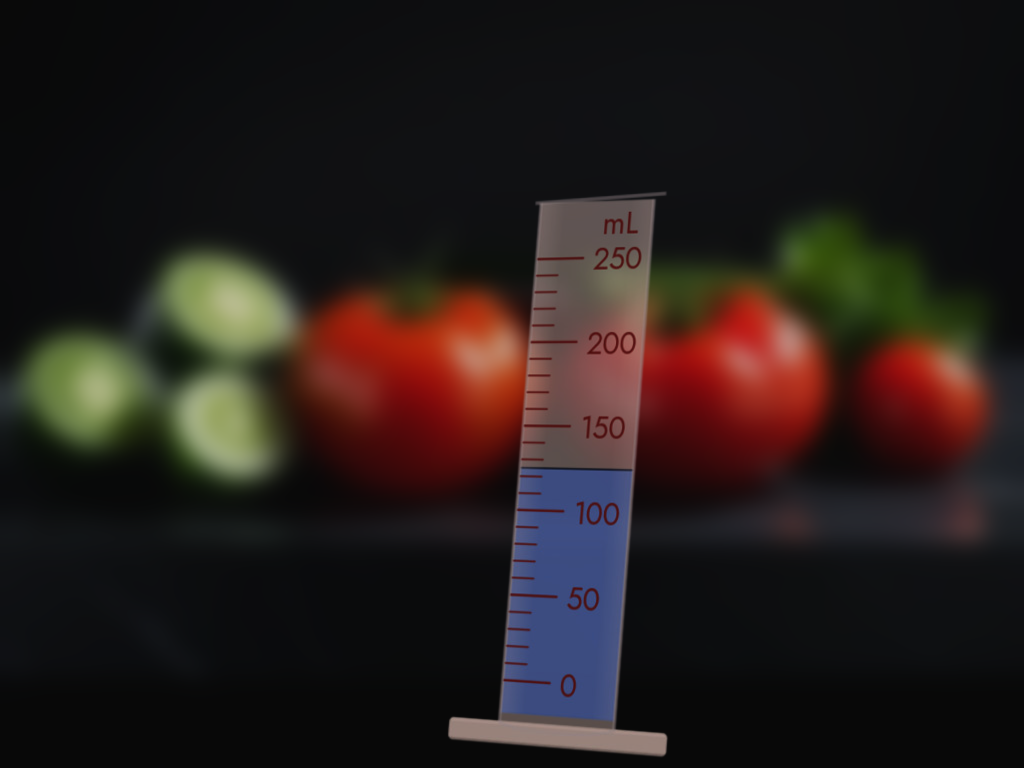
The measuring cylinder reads 125 mL
